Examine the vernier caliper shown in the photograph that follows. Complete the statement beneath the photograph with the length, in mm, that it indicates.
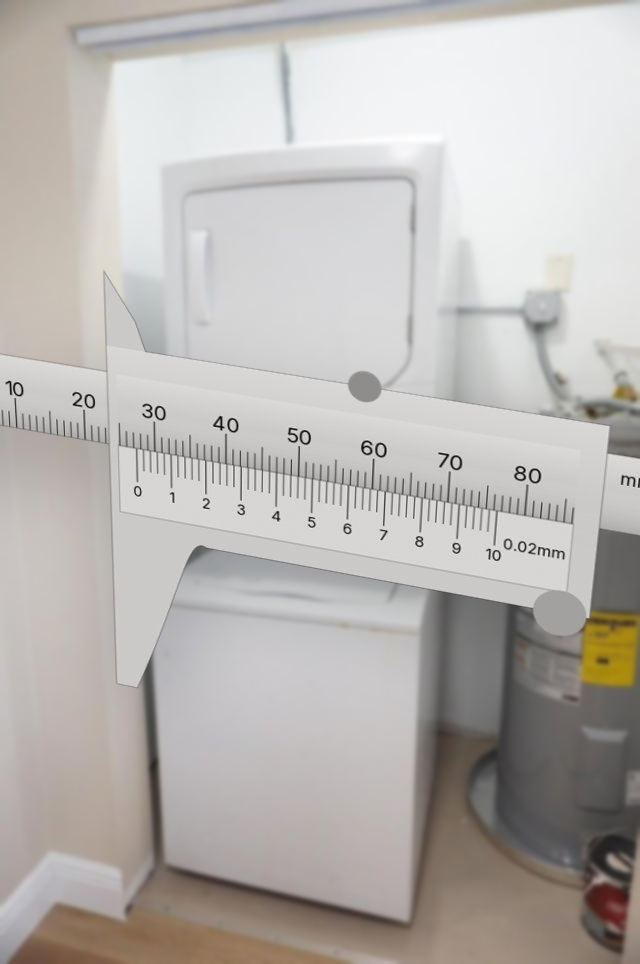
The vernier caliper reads 27.4 mm
